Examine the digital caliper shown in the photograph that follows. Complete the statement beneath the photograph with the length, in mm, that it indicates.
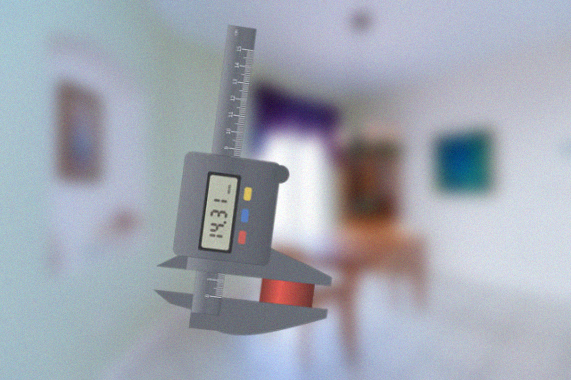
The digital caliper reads 14.31 mm
